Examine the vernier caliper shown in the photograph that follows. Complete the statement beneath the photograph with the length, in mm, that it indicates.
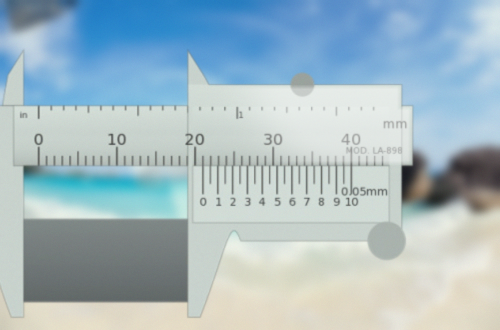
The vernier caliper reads 21.0 mm
